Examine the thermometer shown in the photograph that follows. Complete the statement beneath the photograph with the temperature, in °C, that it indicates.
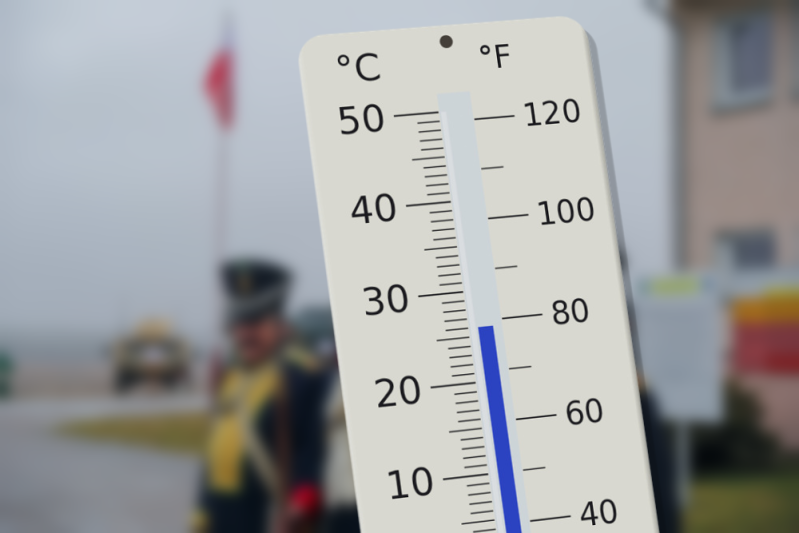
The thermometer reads 26 °C
